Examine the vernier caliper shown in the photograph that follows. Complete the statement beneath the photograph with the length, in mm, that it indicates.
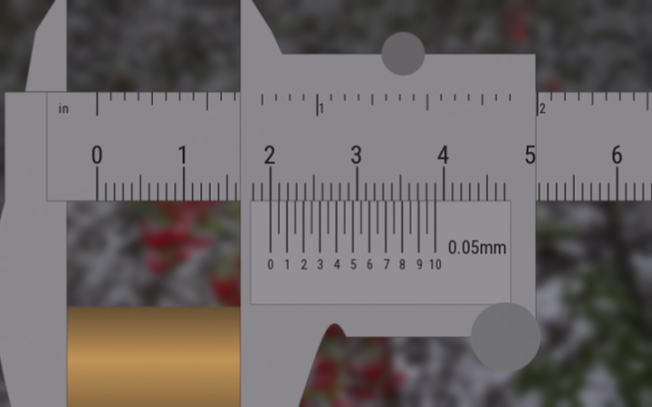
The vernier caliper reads 20.0 mm
